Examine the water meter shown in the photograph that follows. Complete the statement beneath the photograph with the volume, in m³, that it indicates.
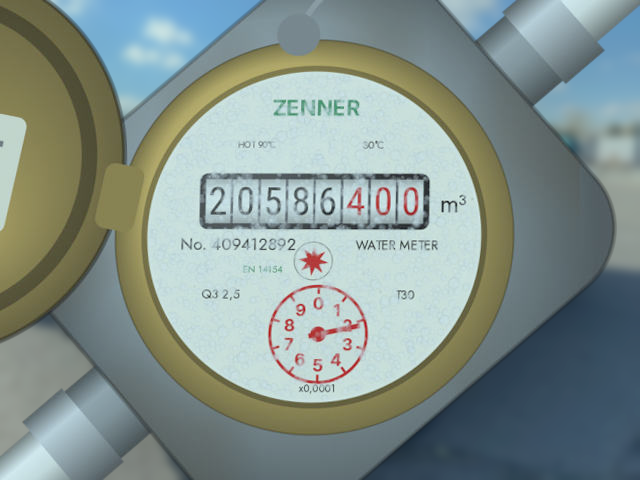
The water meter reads 20586.4002 m³
